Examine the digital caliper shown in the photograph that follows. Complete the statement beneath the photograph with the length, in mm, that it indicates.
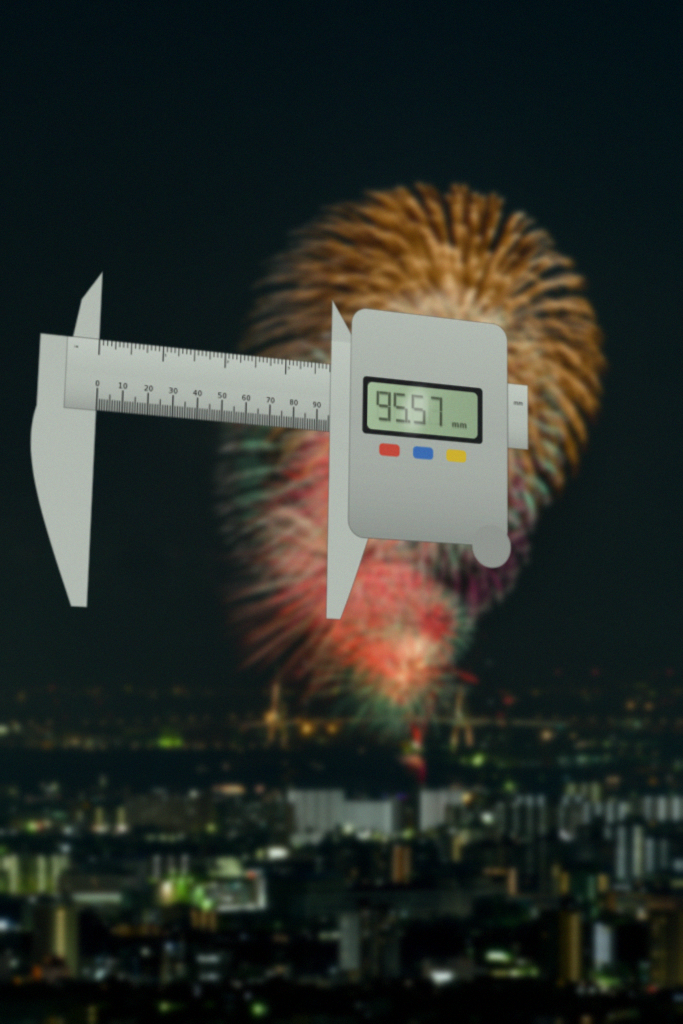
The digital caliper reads 95.57 mm
